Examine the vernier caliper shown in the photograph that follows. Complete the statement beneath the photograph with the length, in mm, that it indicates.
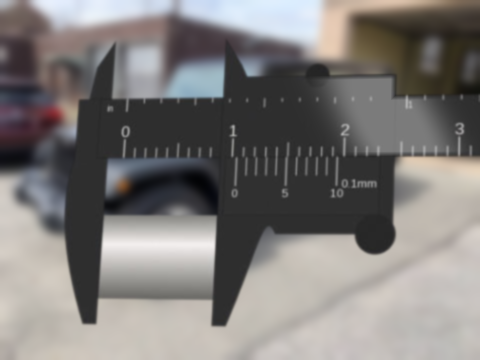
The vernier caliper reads 10.4 mm
